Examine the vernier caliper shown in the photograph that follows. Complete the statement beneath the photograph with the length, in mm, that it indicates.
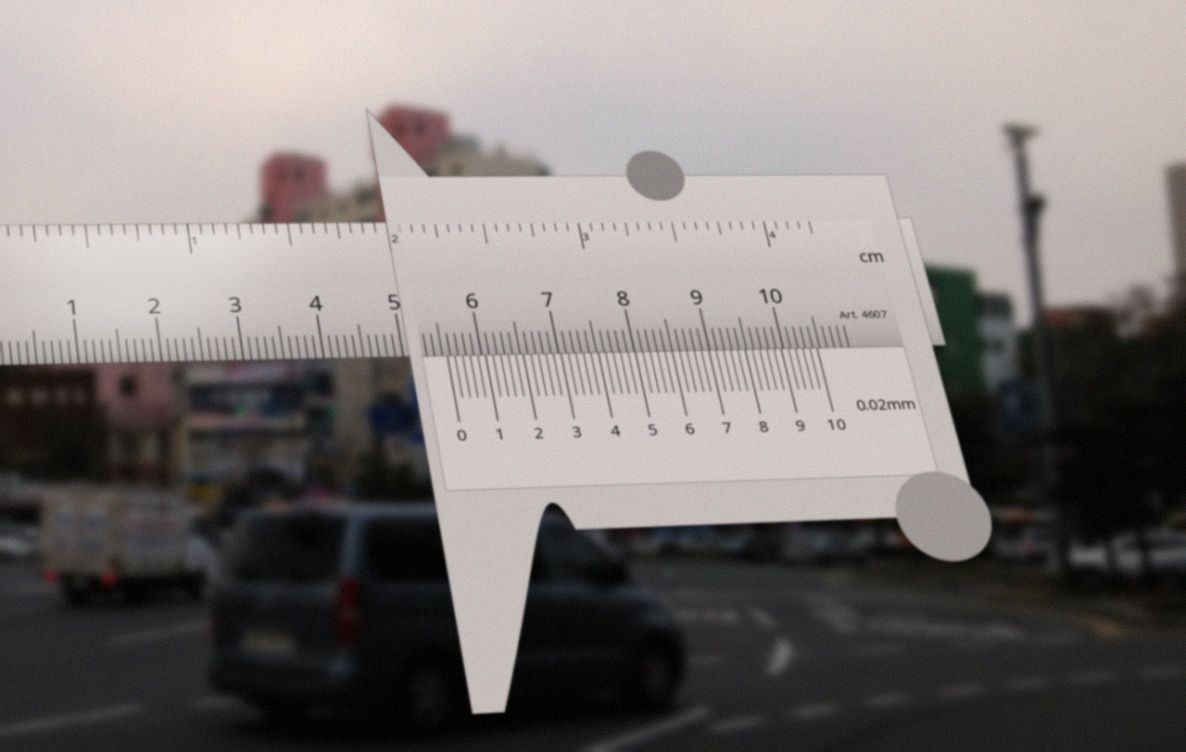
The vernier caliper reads 55.6 mm
